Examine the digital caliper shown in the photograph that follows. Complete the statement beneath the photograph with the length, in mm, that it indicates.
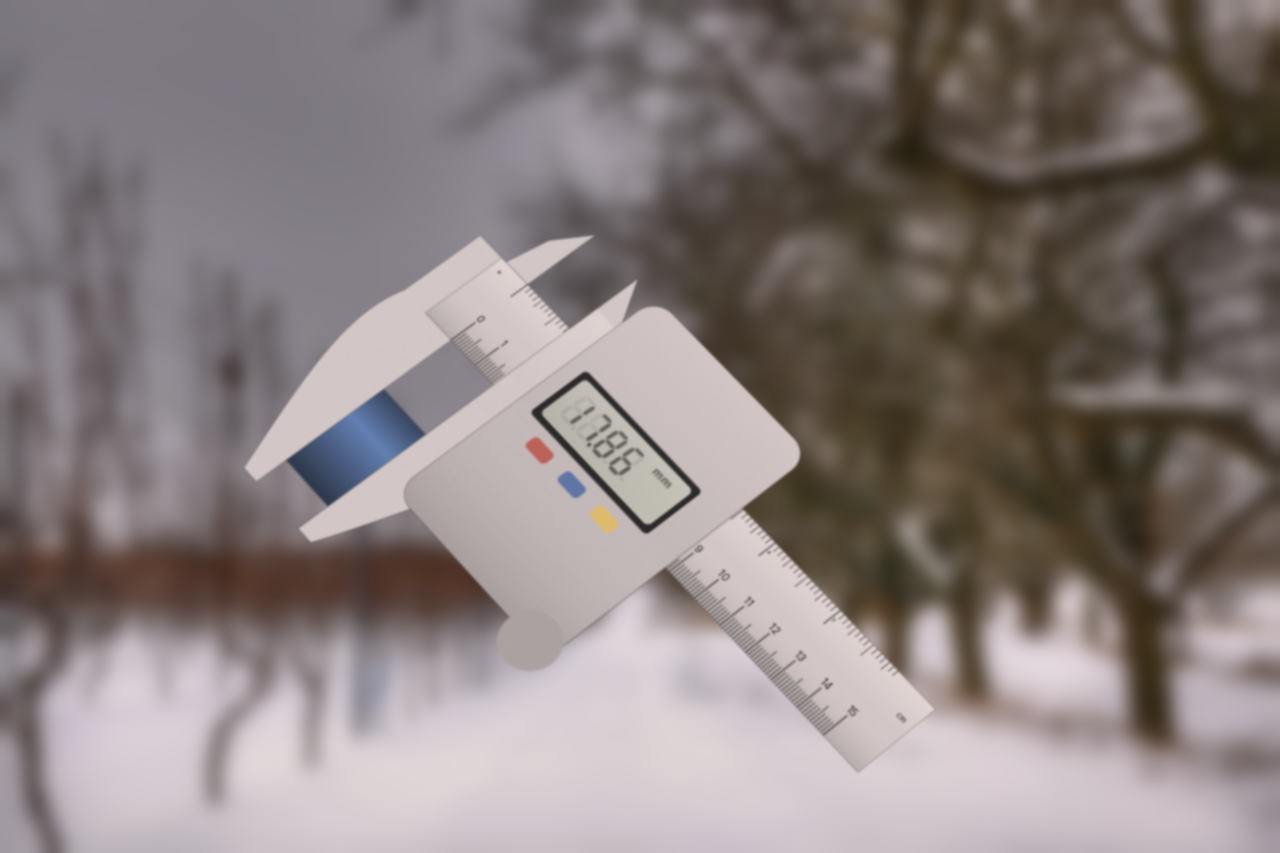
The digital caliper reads 17.86 mm
